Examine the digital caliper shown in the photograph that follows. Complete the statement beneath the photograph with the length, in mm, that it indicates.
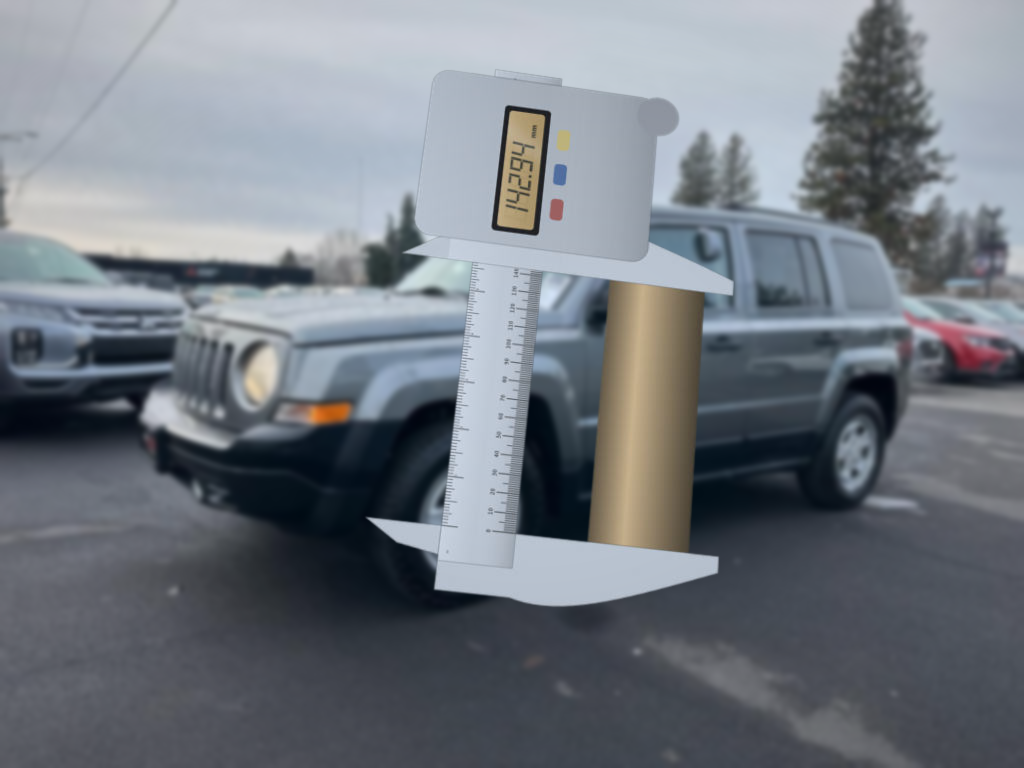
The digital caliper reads 142.94 mm
